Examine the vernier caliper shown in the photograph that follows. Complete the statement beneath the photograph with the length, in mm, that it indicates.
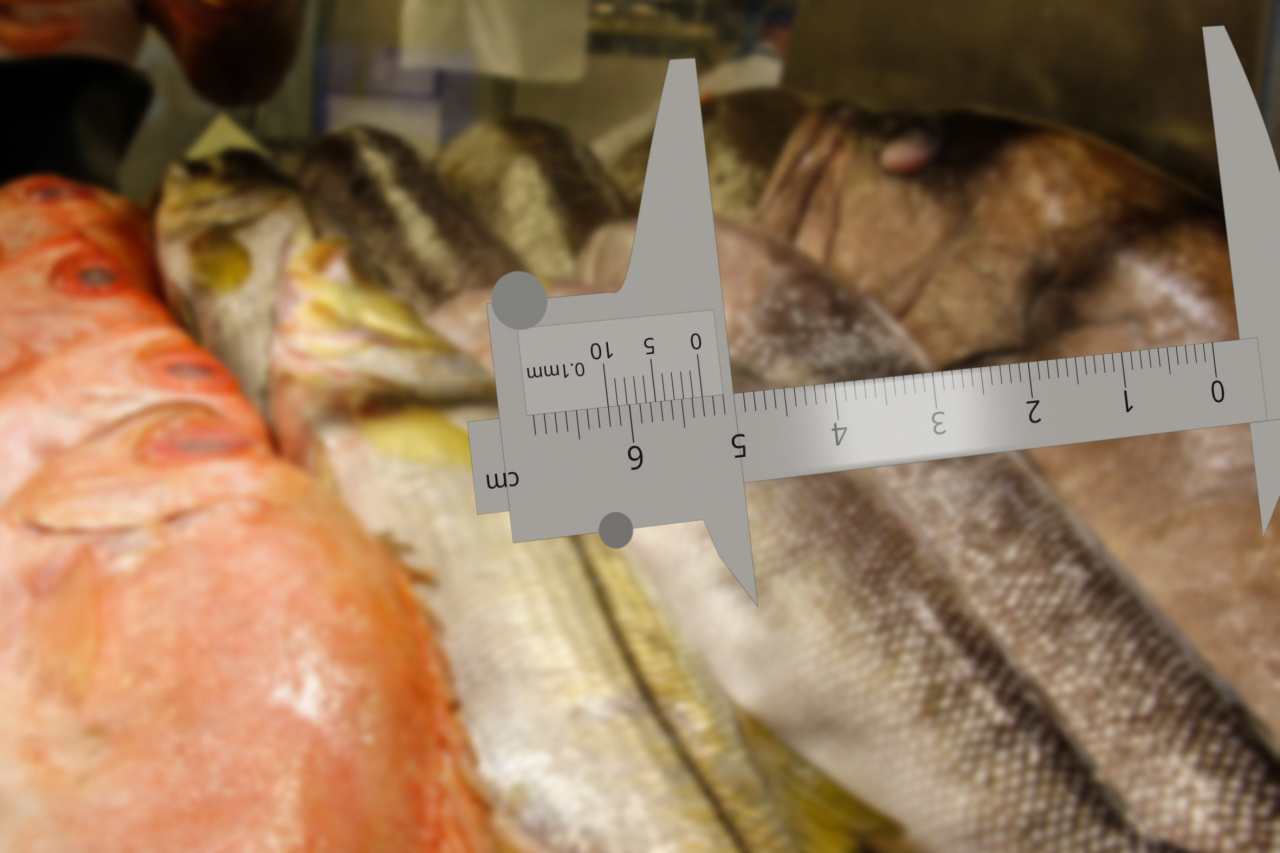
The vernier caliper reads 53.0 mm
